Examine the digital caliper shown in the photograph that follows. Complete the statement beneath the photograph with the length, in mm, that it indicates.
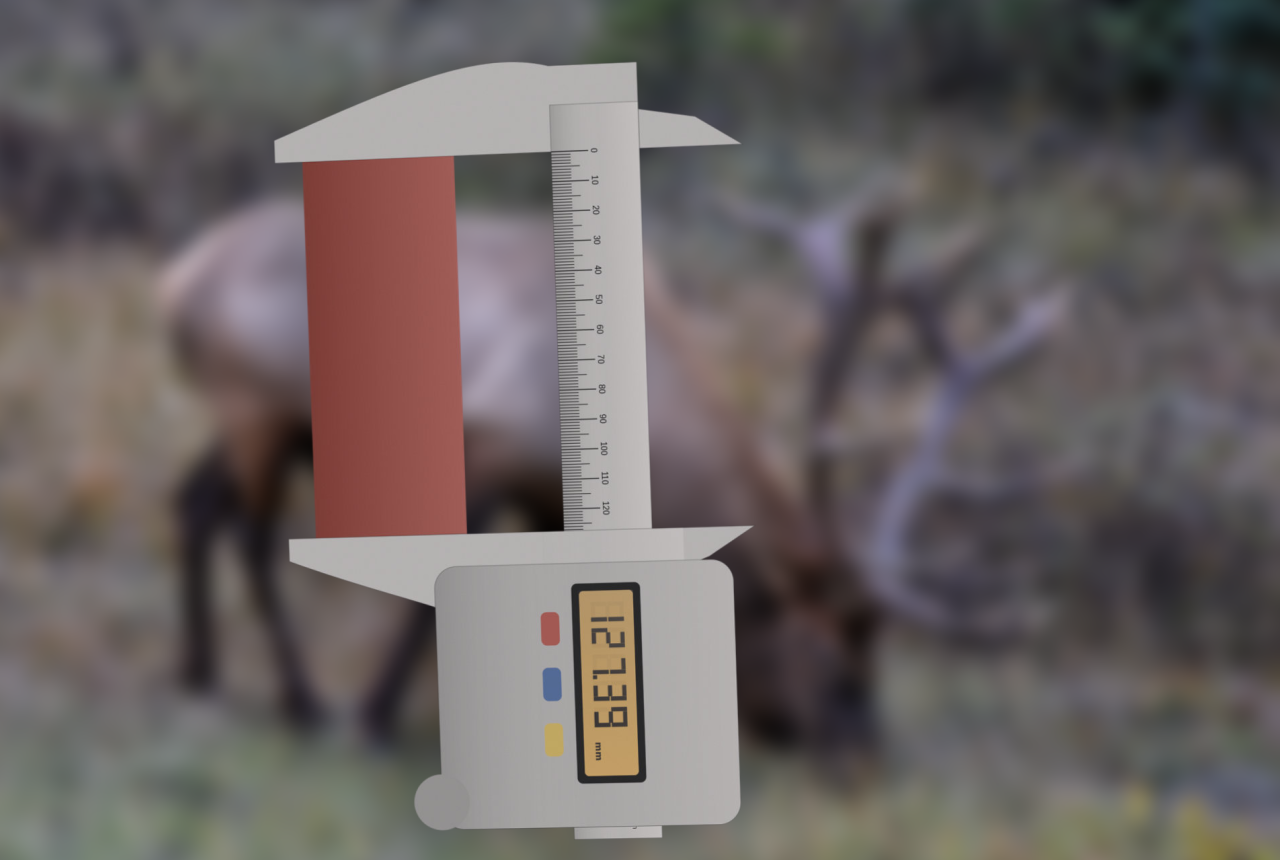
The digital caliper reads 127.39 mm
